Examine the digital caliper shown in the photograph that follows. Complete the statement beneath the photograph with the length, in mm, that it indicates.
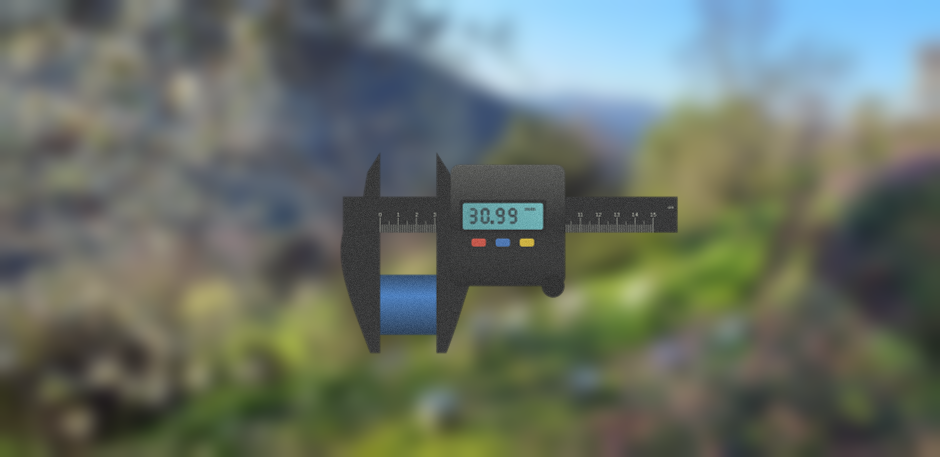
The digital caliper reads 30.99 mm
